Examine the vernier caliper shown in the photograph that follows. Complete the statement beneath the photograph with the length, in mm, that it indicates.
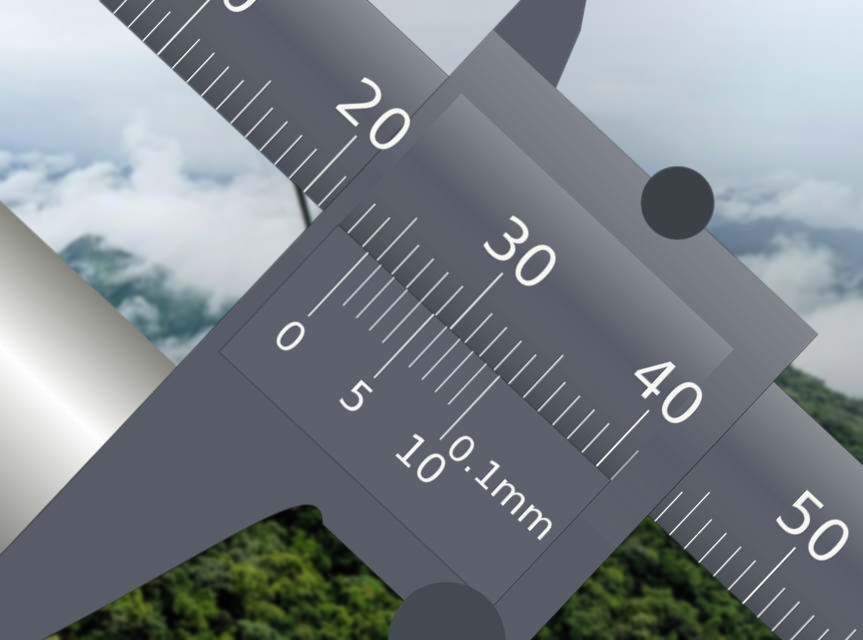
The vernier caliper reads 24.4 mm
